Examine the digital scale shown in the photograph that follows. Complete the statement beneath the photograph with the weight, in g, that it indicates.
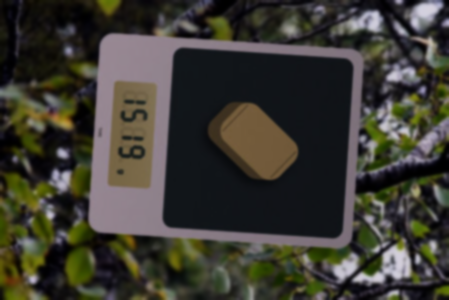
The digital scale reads 1519 g
